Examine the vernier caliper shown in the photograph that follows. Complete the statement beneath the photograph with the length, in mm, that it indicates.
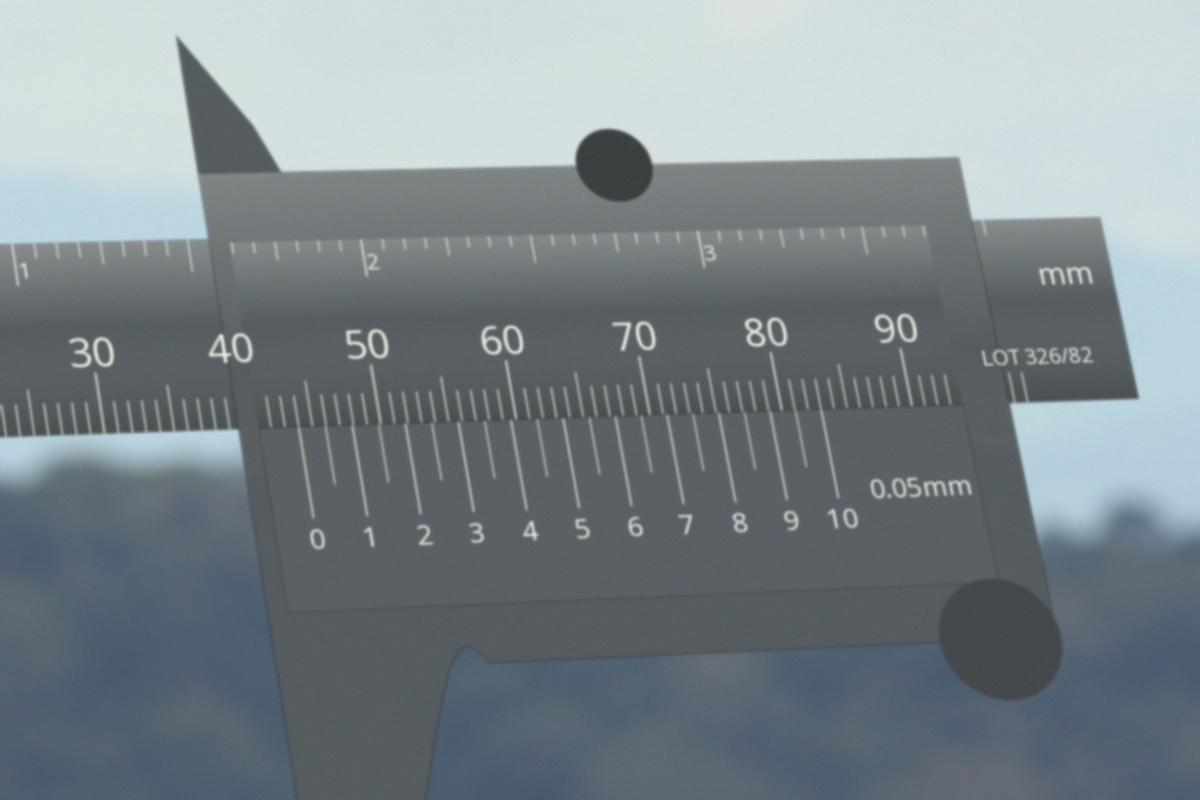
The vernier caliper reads 44.0 mm
